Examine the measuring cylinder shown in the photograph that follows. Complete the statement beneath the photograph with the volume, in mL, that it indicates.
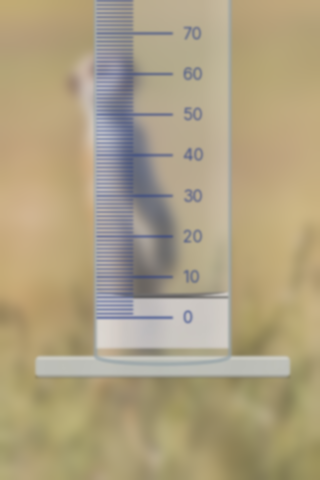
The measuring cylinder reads 5 mL
